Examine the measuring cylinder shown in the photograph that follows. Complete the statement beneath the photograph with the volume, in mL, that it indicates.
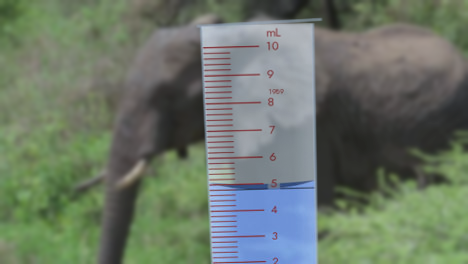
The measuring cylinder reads 4.8 mL
